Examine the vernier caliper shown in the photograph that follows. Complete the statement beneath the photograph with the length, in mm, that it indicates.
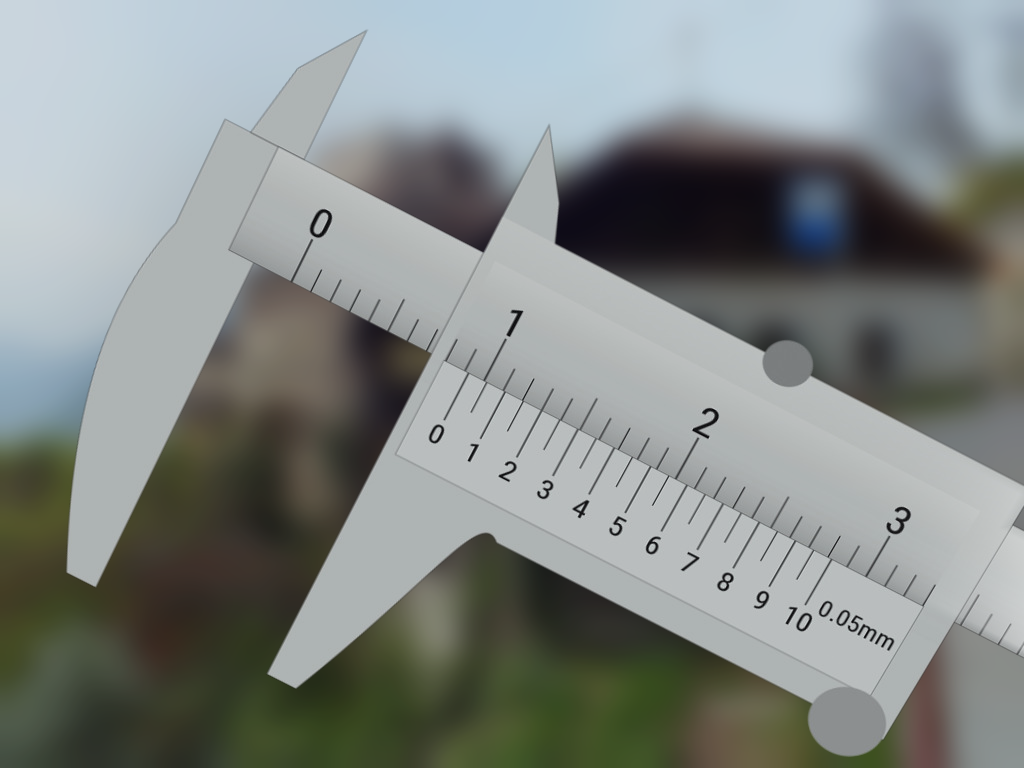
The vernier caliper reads 9.2 mm
